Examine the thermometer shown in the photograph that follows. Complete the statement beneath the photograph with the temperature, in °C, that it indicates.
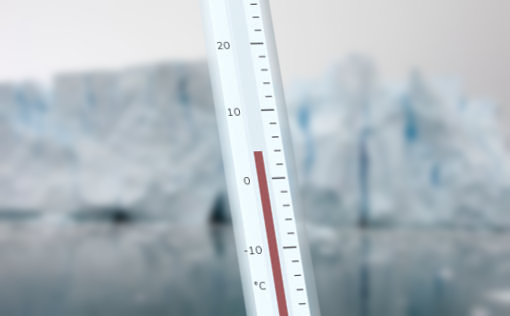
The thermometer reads 4 °C
